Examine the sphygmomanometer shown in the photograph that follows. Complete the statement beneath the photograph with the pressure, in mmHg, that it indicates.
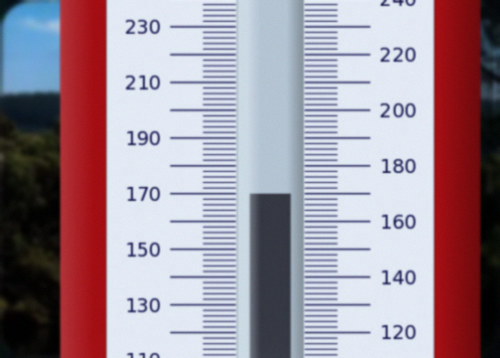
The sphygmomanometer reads 170 mmHg
